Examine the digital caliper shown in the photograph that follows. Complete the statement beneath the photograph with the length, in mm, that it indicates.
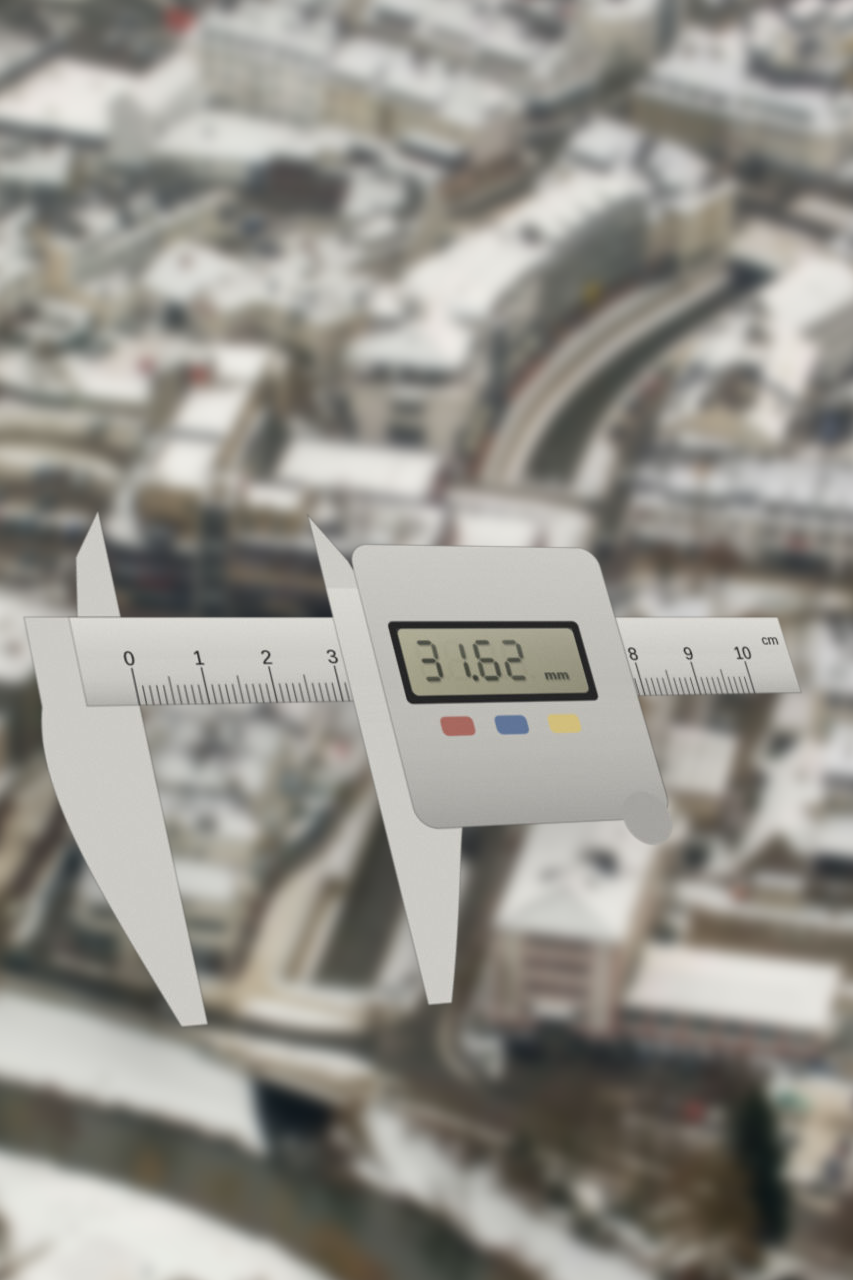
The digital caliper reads 31.62 mm
